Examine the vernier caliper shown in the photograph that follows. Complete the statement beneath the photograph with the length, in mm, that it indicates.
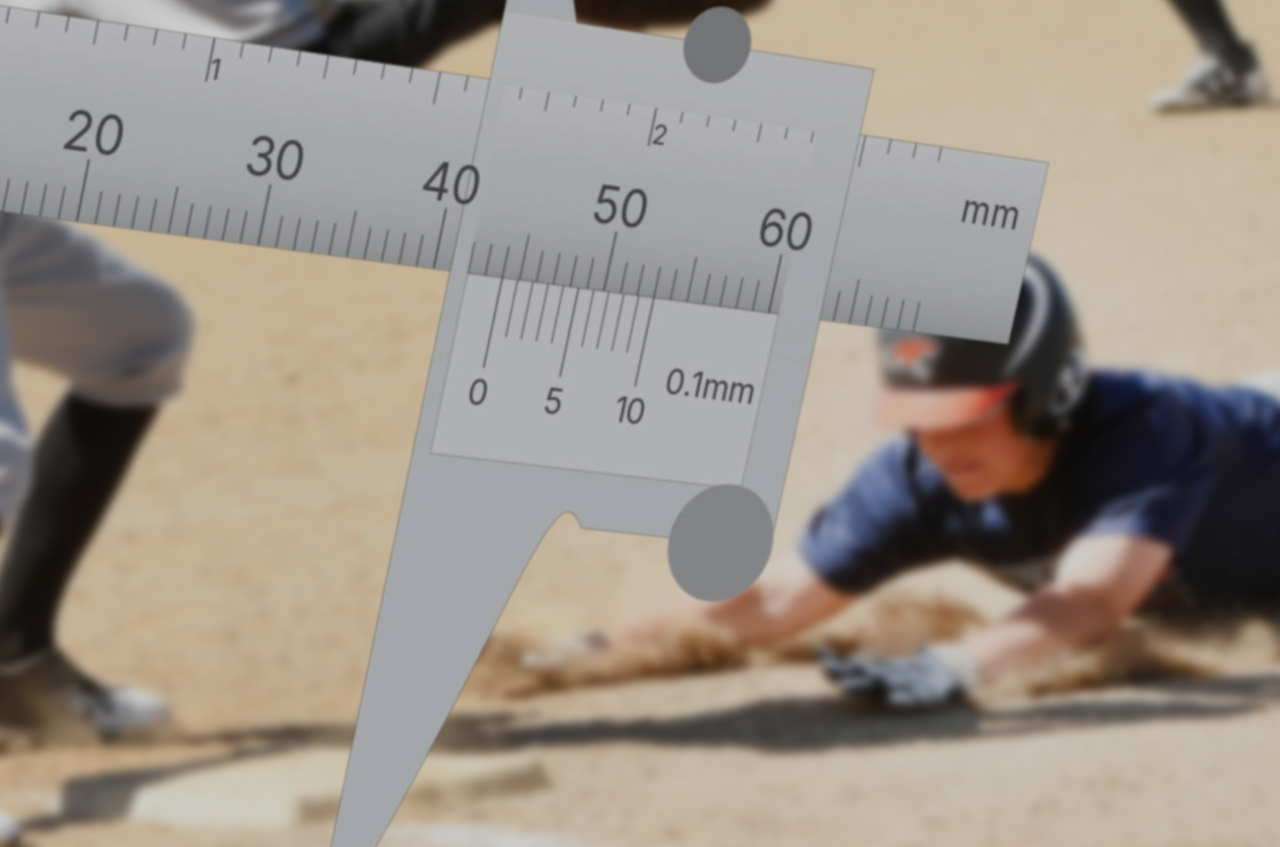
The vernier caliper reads 44.0 mm
